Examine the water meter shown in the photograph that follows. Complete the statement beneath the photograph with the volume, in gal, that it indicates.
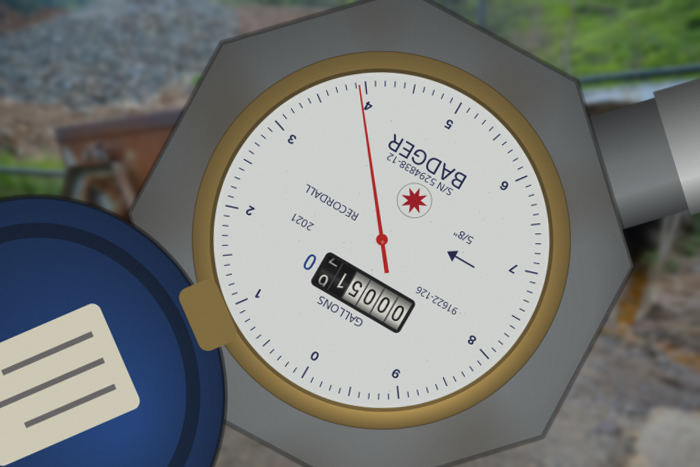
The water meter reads 5163.9 gal
